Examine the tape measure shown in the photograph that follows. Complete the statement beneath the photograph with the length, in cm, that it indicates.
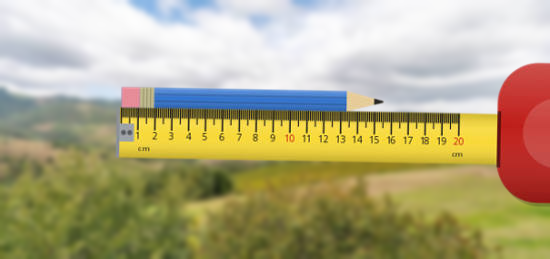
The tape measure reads 15.5 cm
